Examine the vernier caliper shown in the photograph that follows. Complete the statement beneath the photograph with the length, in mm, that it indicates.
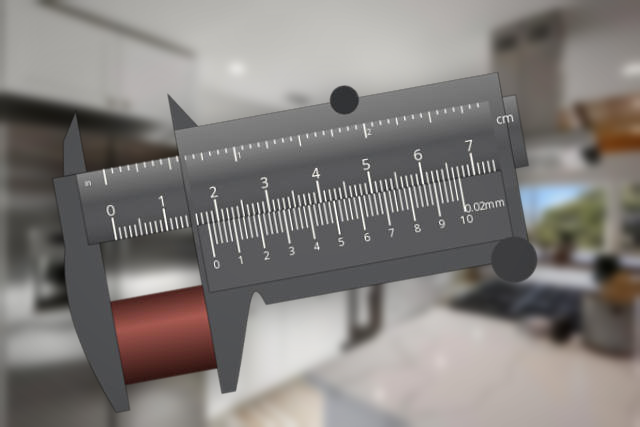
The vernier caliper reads 18.0 mm
